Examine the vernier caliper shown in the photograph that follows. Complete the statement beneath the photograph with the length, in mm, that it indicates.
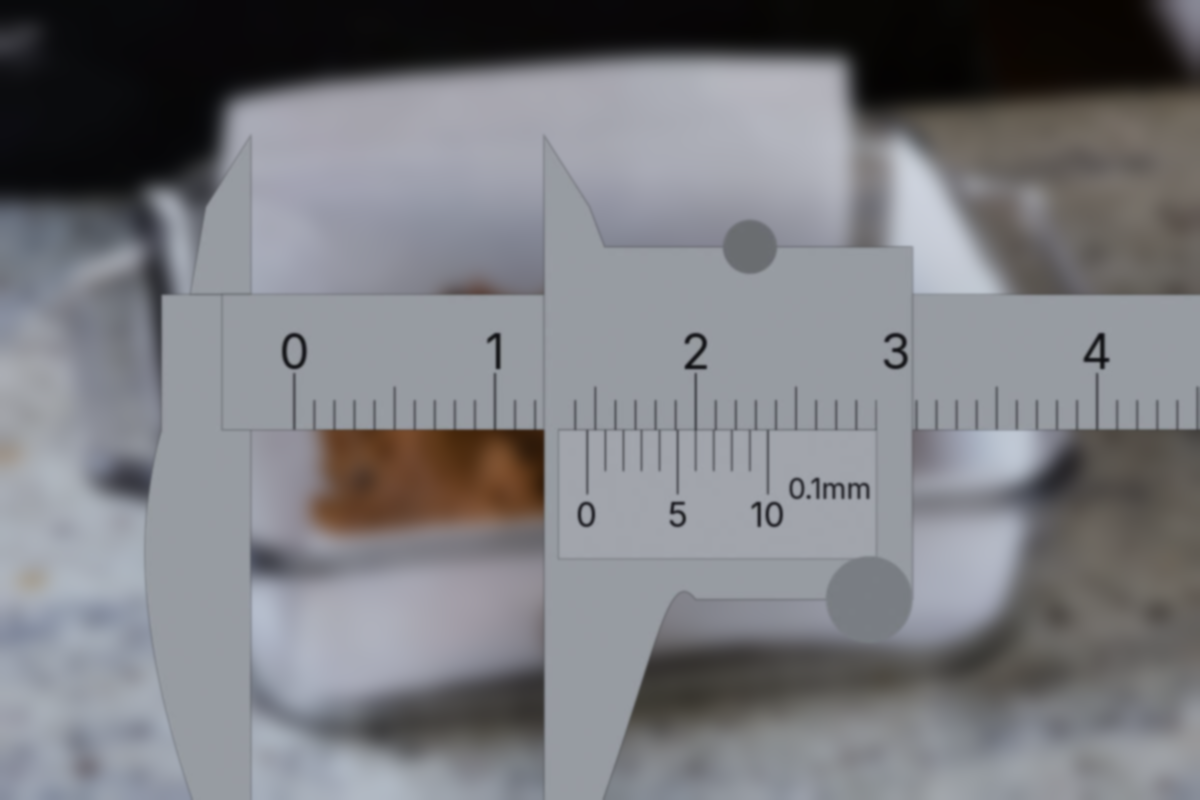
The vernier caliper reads 14.6 mm
